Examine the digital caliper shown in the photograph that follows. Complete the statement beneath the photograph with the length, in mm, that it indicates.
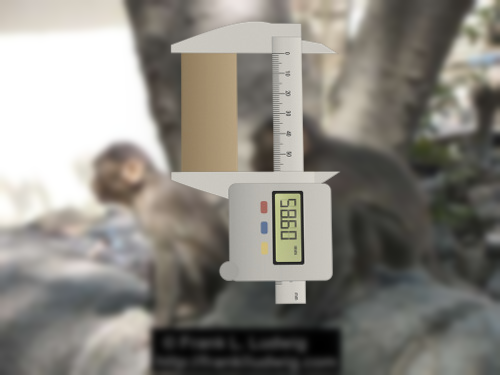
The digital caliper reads 58.60 mm
